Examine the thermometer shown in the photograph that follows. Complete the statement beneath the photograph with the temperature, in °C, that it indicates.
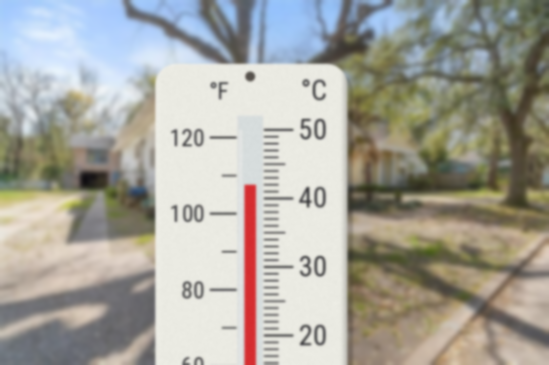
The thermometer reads 42 °C
